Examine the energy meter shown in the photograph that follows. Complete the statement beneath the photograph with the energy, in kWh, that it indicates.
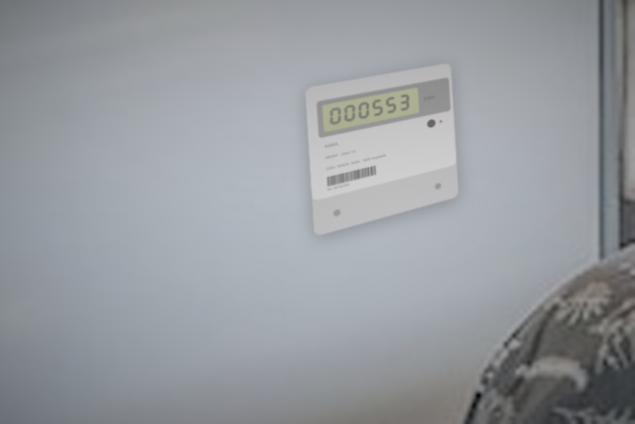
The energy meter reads 553 kWh
